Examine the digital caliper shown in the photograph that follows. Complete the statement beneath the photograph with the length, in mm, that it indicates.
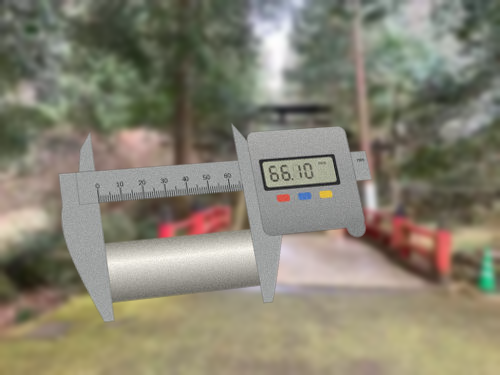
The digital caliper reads 66.10 mm
